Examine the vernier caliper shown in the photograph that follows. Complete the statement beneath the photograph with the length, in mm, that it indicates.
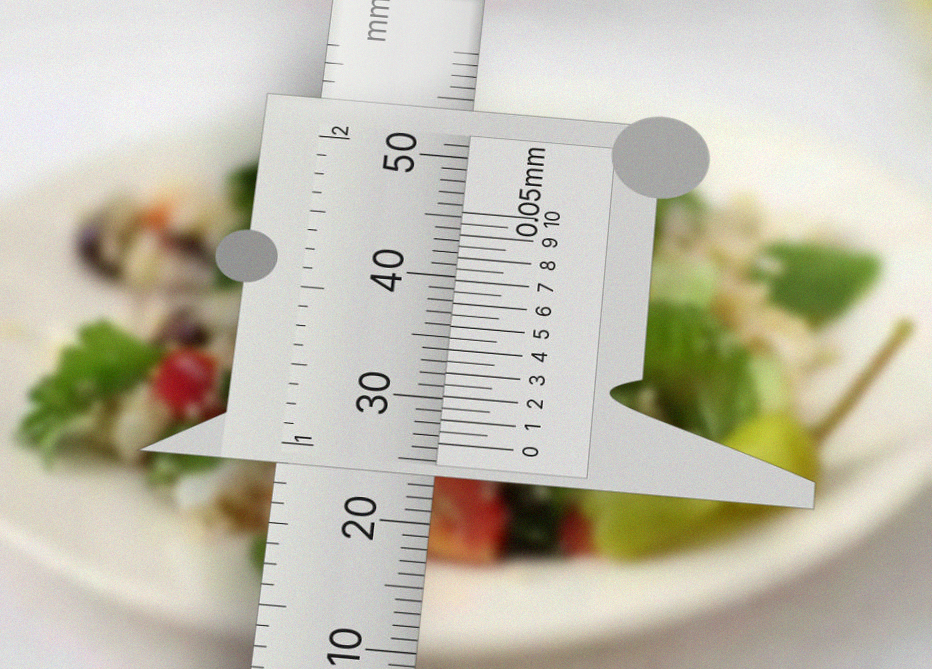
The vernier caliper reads 26.4 mm
